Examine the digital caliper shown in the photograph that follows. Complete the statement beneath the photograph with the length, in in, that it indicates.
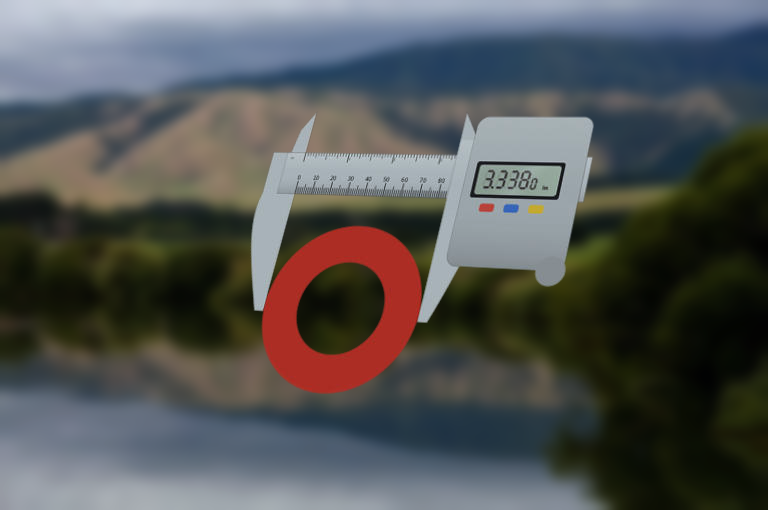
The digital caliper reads 3.3380 in
